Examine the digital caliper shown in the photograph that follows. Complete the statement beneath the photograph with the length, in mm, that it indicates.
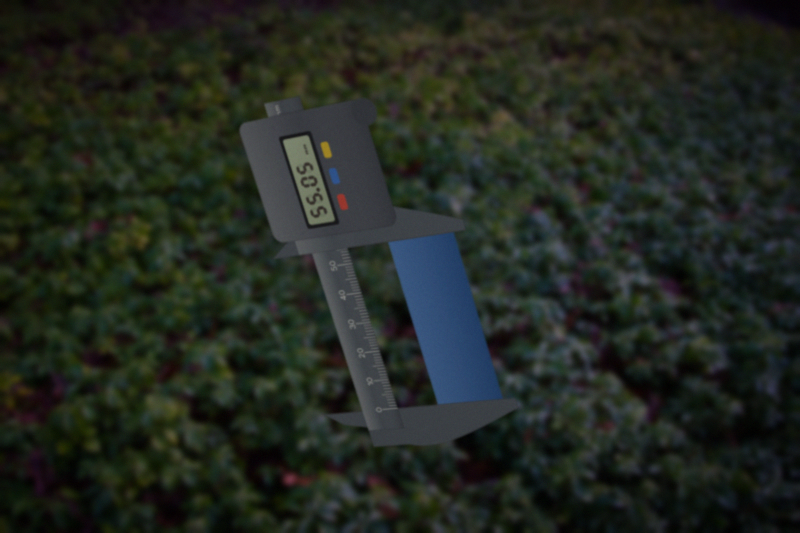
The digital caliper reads 55.05 mm
